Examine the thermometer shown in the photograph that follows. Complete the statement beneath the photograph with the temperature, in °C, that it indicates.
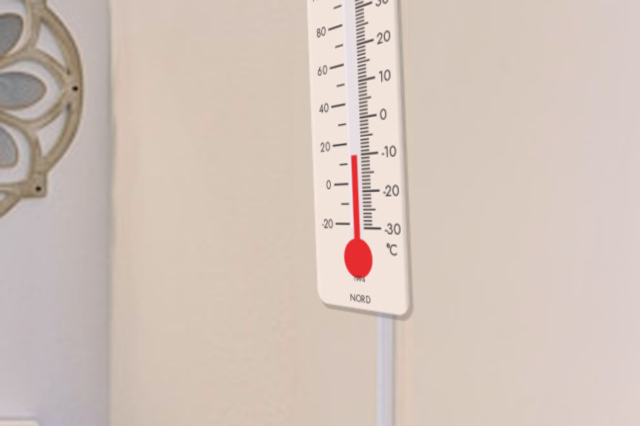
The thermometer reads -10 °C
